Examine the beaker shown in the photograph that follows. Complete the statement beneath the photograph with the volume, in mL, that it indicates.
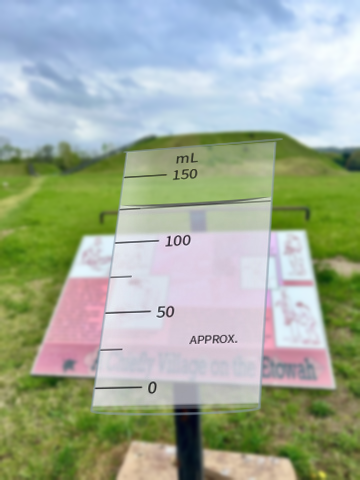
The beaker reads 125 mL
